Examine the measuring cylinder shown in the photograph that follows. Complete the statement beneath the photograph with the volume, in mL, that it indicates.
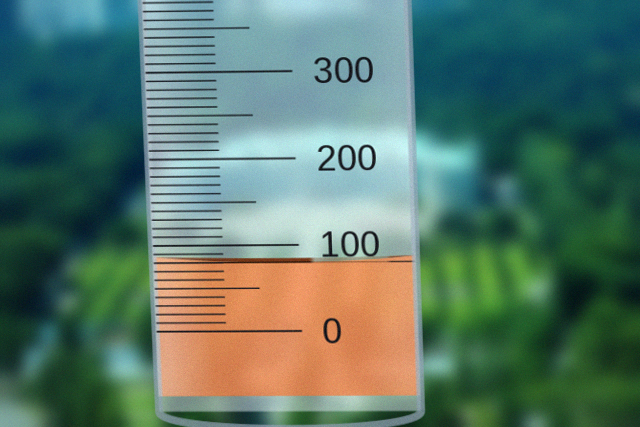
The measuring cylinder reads 80 mL
